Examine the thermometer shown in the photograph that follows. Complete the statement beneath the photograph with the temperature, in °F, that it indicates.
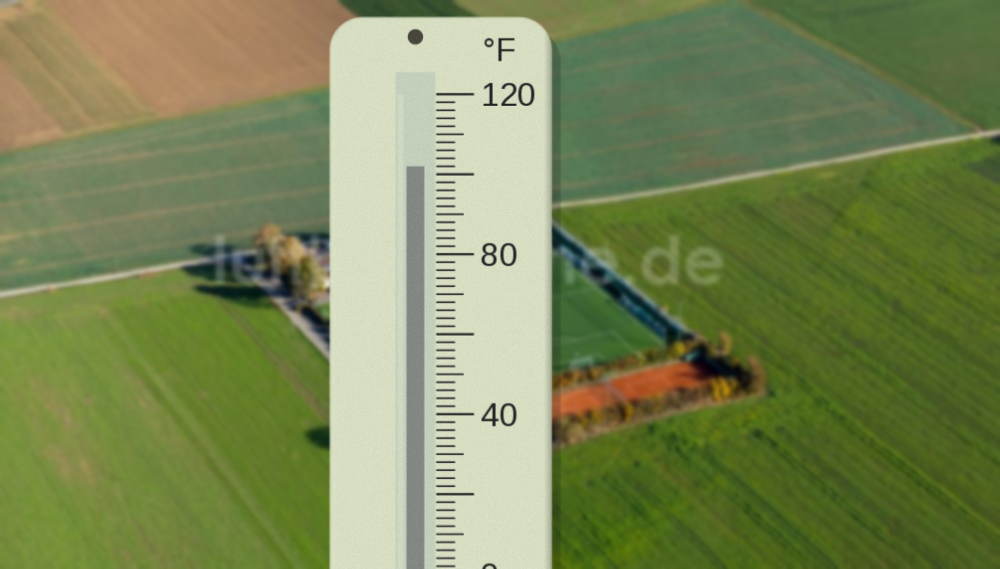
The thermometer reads 102 °F
